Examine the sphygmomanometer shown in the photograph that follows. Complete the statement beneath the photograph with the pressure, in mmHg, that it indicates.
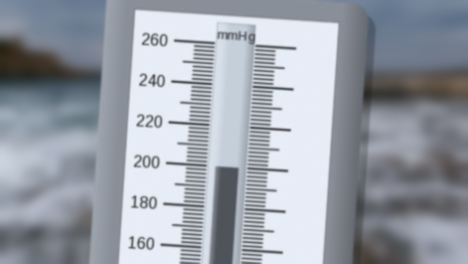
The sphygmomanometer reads 200 mmHg
